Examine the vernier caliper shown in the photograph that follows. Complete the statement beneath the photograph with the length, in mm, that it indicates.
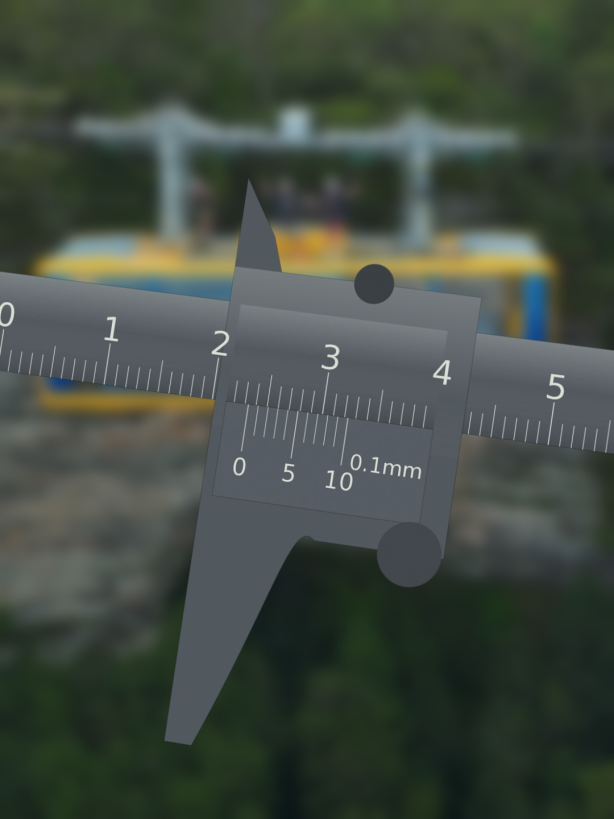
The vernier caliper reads 23.3 mm
